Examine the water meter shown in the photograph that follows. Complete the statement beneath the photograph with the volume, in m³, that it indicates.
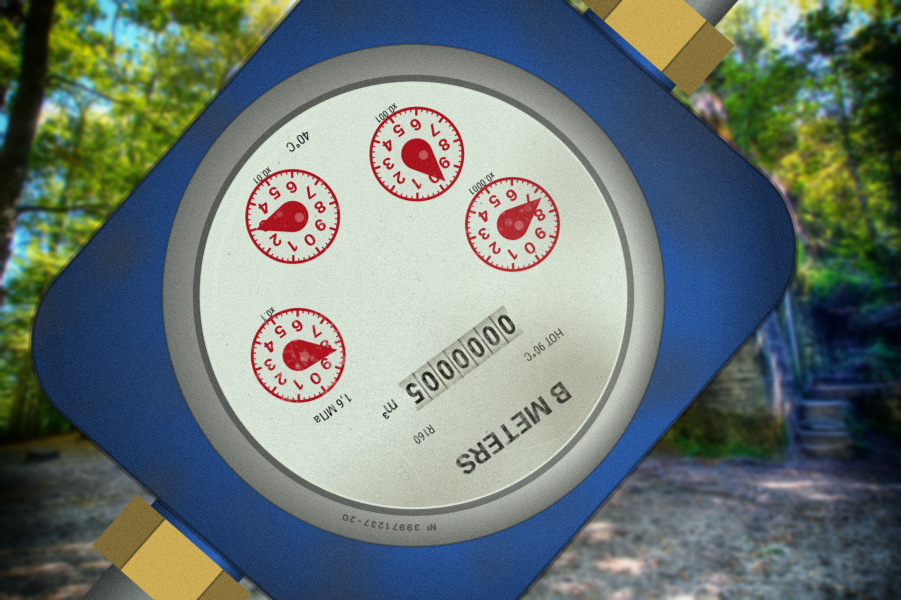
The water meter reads 5.8297 m³
